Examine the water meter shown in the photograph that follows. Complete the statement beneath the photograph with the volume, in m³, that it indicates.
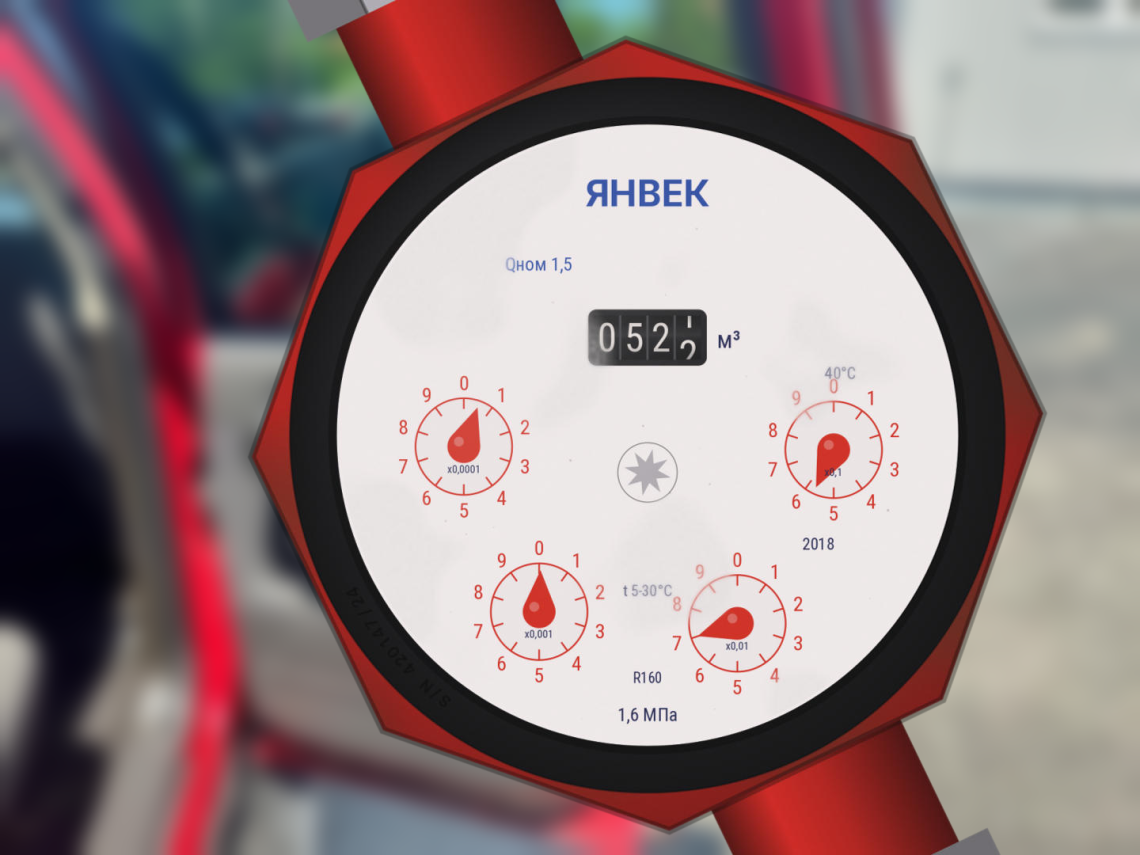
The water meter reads 521.5700 m³
